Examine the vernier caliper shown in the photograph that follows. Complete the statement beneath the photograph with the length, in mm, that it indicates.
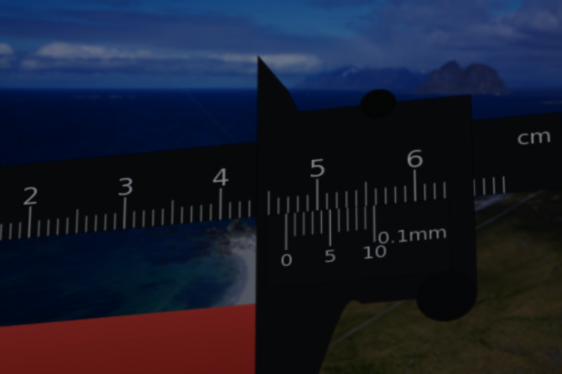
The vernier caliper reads 46.8 mm
